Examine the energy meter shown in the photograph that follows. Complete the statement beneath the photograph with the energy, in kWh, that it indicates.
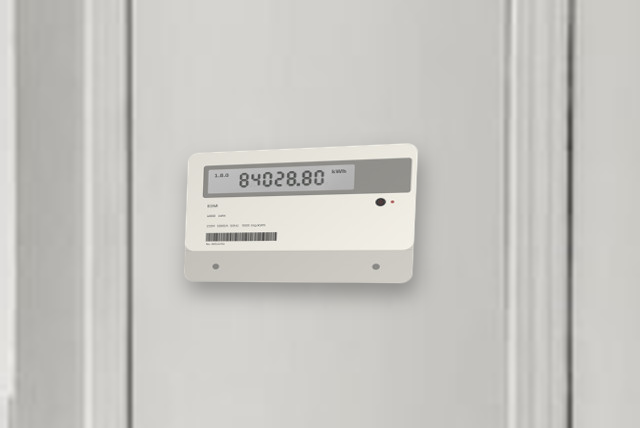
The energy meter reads 84028.80 kWh
